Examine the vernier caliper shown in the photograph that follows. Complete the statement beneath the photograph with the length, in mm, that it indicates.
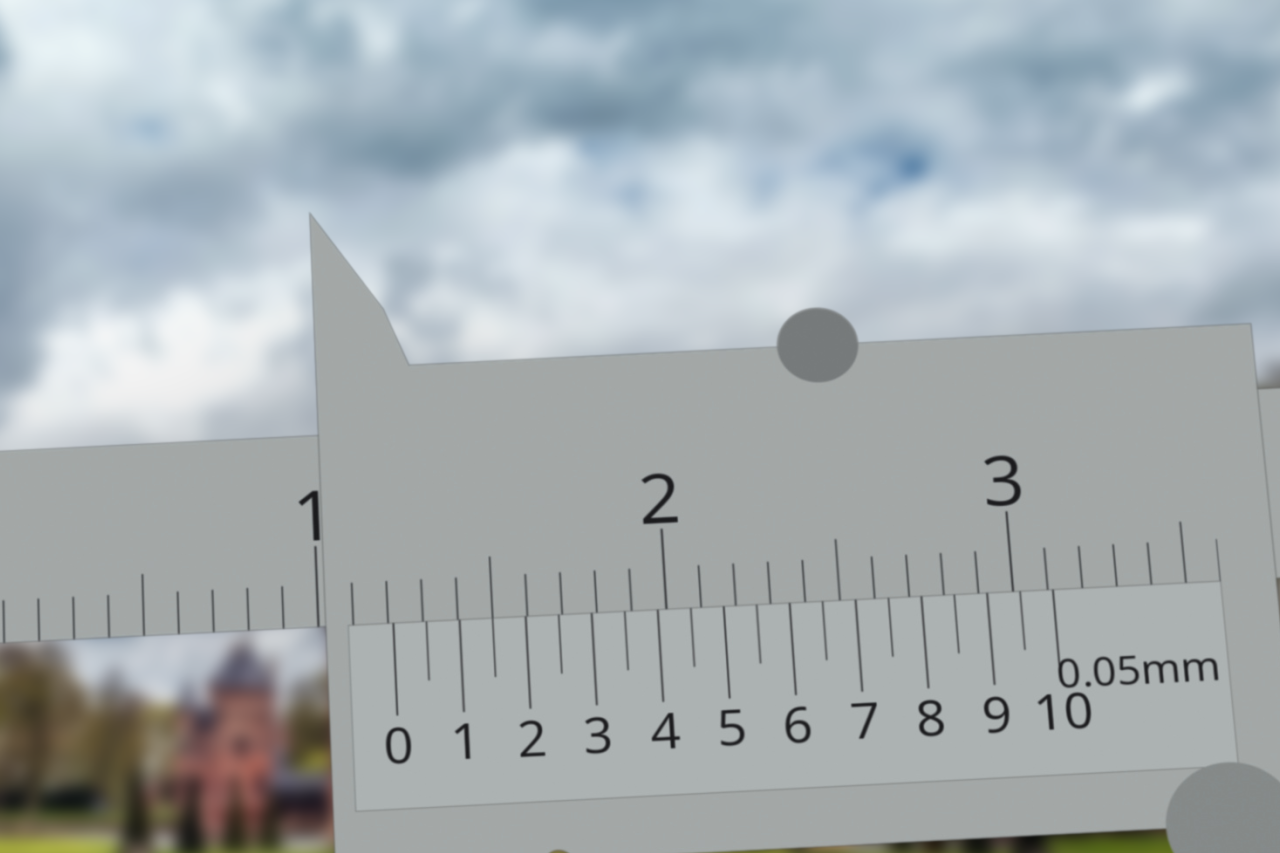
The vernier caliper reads 12.15 mm
